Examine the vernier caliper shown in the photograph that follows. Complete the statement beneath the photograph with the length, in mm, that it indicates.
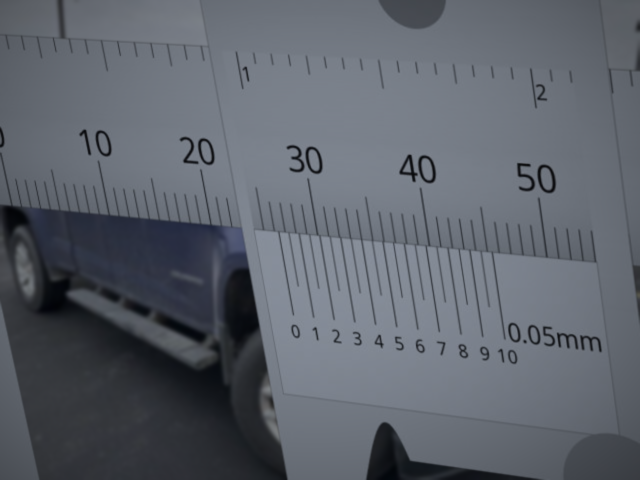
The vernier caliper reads 26.4 mm
